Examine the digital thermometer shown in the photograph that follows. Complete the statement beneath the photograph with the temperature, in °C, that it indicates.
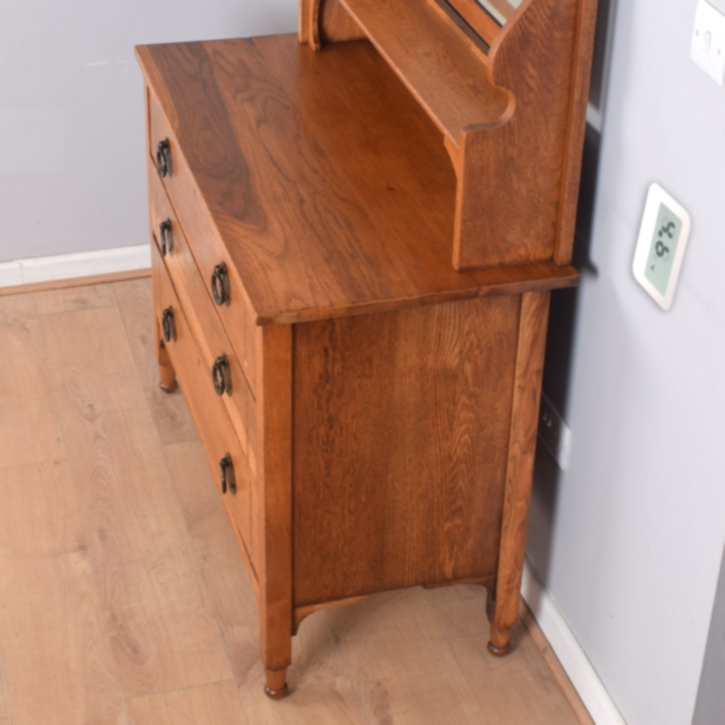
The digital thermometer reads 4.6 °C
